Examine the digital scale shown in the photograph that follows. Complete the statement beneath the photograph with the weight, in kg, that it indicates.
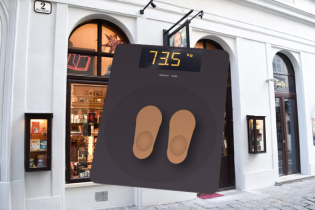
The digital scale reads 73.5 kg
